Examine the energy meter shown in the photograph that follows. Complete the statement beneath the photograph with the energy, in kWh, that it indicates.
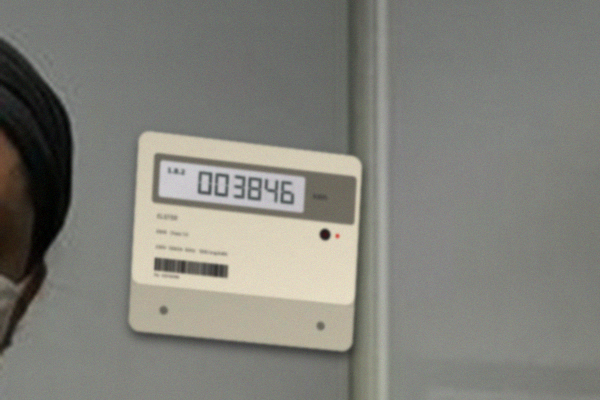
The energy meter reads 3846 kWh
